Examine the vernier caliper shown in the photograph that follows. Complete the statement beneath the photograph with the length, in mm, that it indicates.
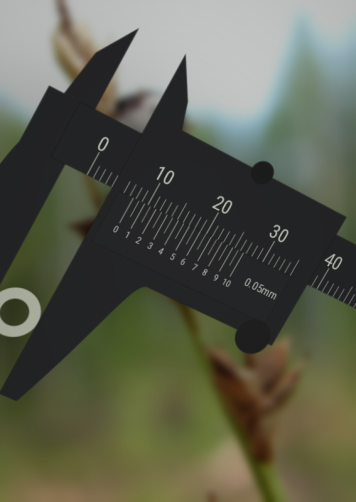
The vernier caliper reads 7.6 mm
